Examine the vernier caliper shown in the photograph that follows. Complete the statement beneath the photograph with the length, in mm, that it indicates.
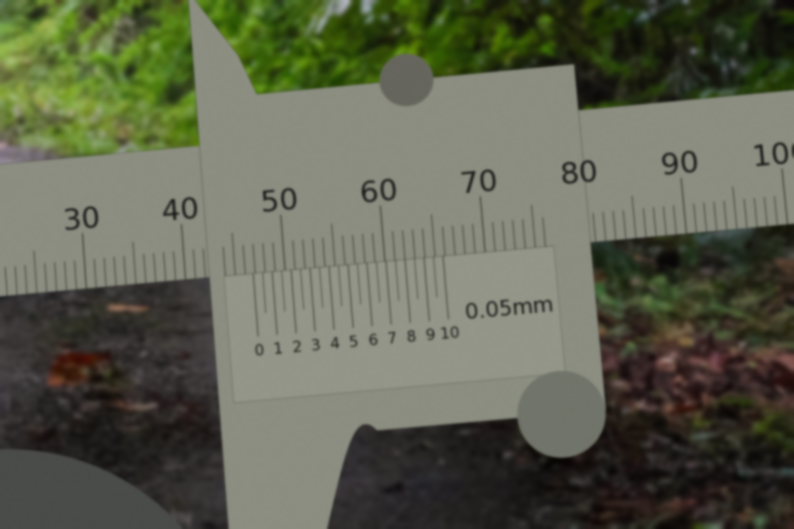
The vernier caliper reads 46.8 mm
